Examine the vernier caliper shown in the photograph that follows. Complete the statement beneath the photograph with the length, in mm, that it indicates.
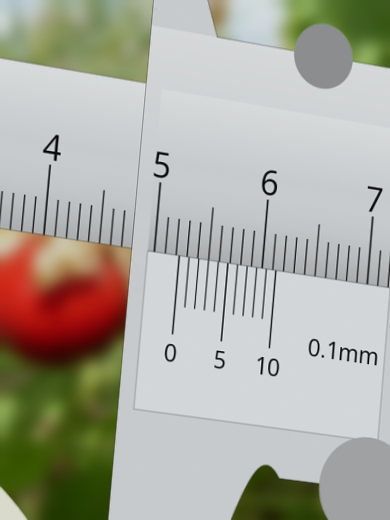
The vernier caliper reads 52.3 mm
